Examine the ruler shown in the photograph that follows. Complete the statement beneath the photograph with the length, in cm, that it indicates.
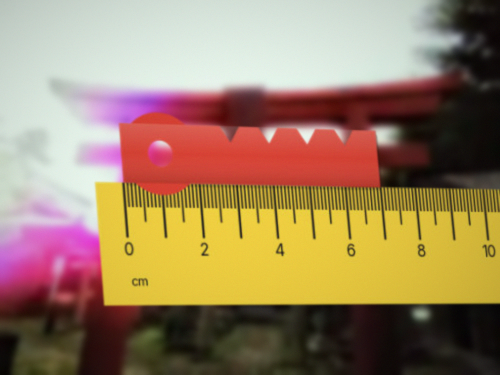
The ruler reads 7 cm
